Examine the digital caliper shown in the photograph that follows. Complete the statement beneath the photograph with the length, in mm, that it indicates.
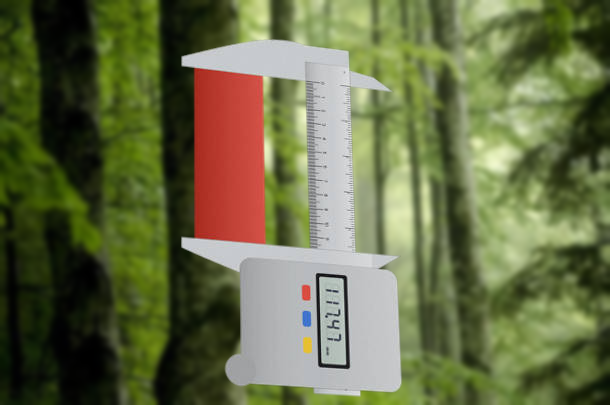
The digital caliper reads 117.47 mm
